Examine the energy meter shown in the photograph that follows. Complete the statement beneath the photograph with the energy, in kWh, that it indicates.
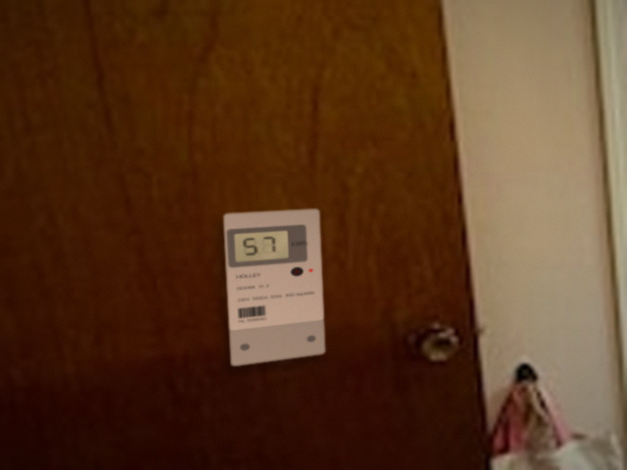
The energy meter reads 57 kWh
